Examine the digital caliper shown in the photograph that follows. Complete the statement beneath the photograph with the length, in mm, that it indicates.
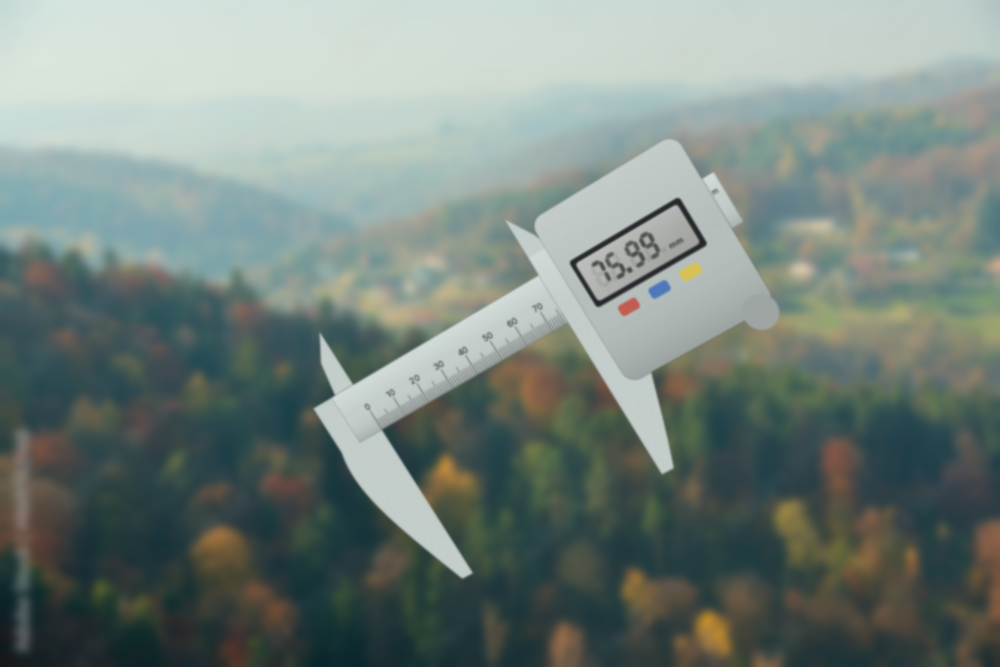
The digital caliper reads 75.99 mm
